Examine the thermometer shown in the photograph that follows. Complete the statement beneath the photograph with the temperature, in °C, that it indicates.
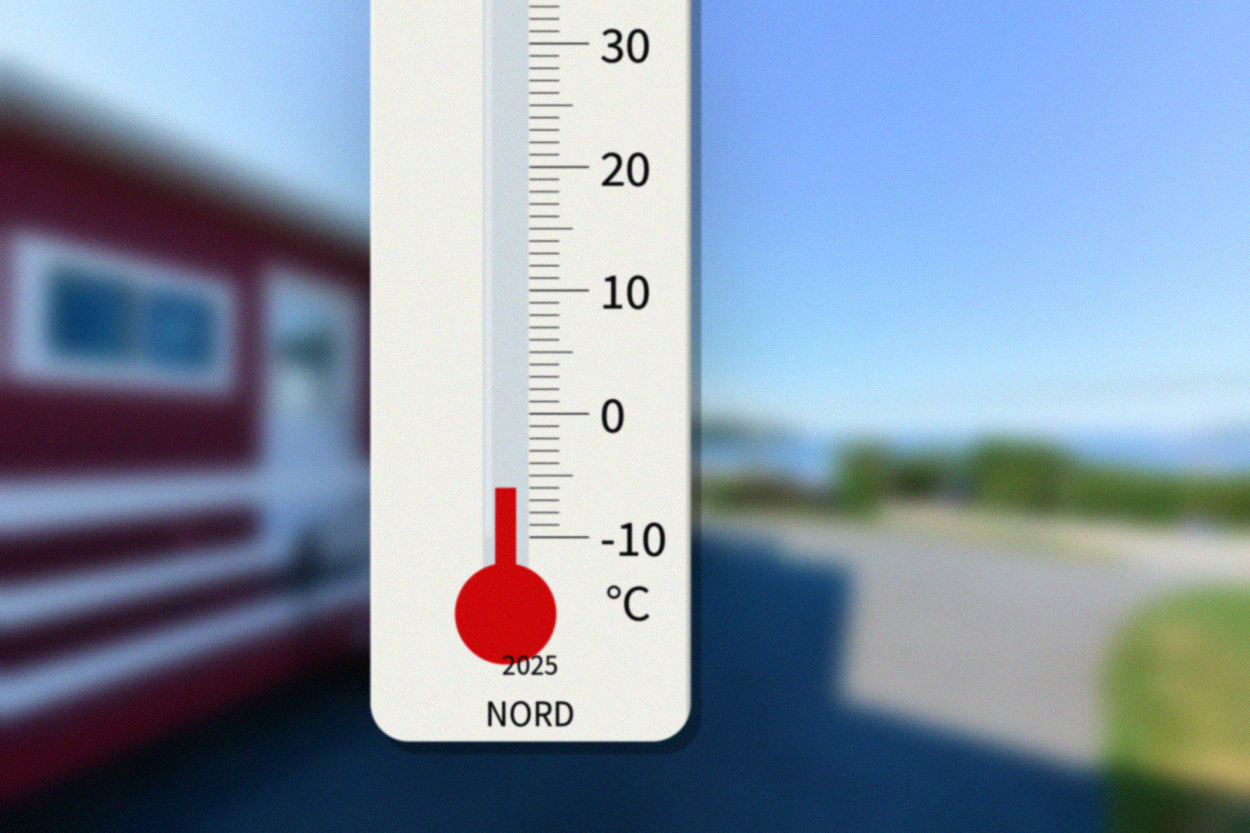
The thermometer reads -6 °C
